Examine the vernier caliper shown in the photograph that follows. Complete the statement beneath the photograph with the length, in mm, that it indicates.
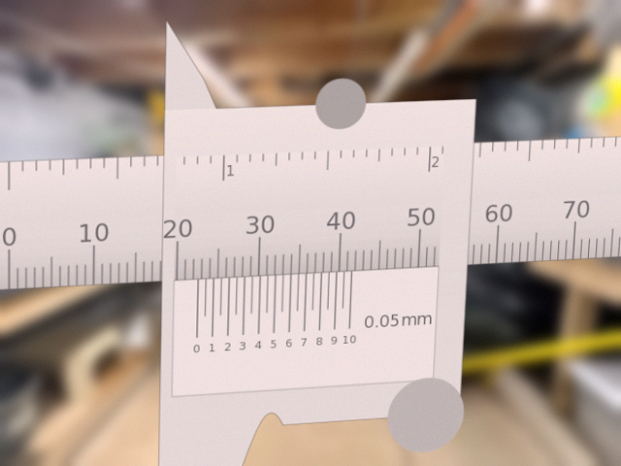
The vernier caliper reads 22.6 mm
